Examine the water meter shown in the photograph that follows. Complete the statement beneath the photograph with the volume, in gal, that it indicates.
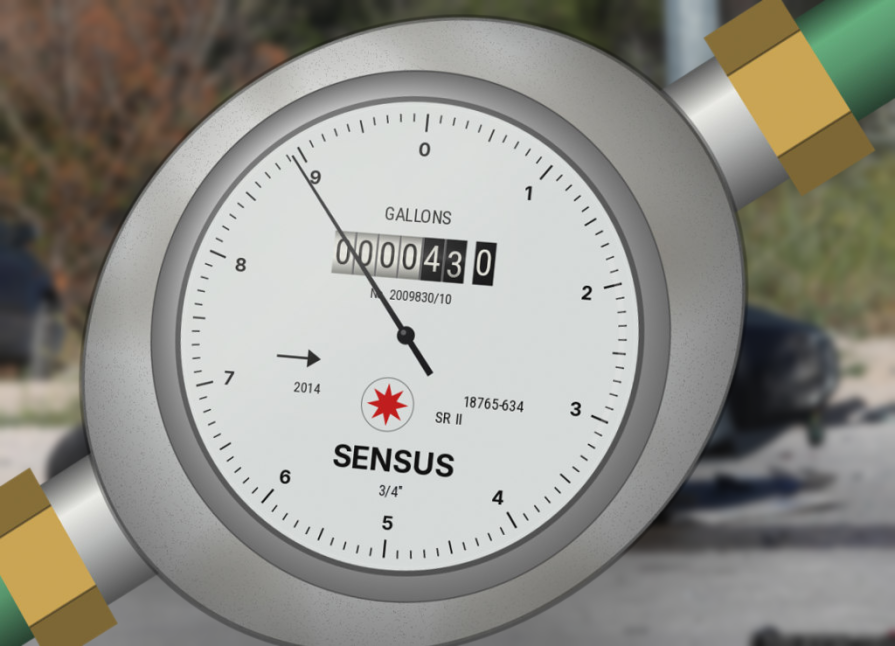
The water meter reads 428.9 gal
